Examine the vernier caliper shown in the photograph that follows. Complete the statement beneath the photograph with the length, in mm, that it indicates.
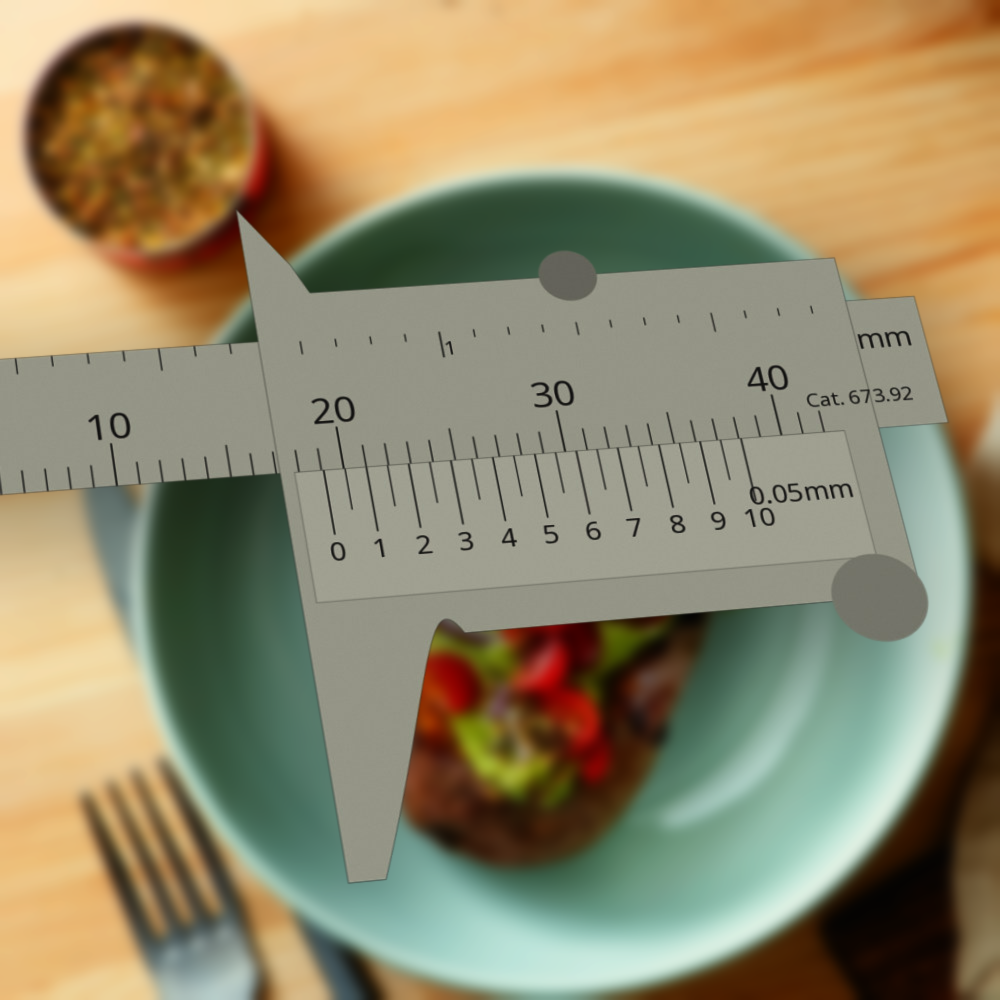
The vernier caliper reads 19.1 mm
